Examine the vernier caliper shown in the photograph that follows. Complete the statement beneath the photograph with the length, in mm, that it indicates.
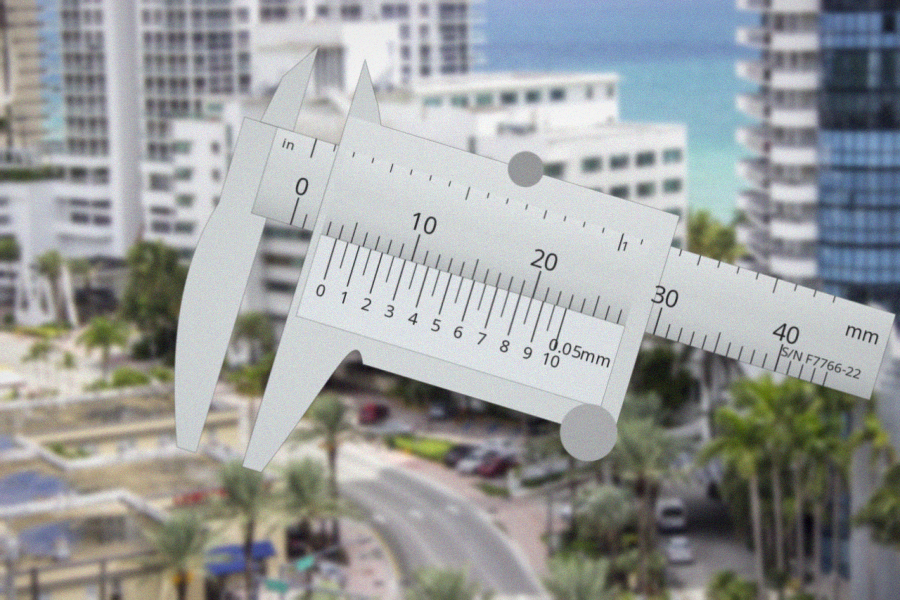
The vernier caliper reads 3.8 mm
